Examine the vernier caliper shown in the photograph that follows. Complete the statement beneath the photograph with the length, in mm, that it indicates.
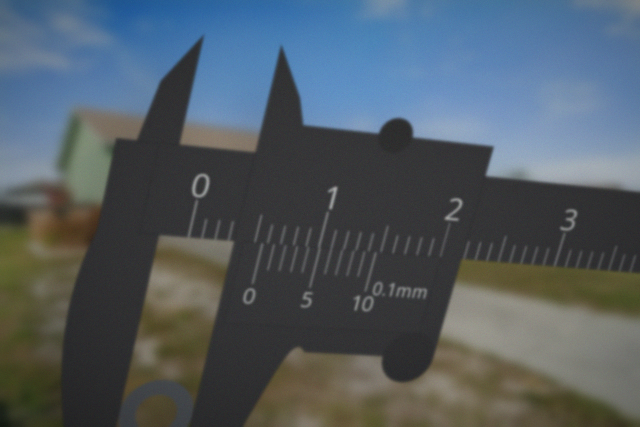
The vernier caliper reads 5.6 mm
